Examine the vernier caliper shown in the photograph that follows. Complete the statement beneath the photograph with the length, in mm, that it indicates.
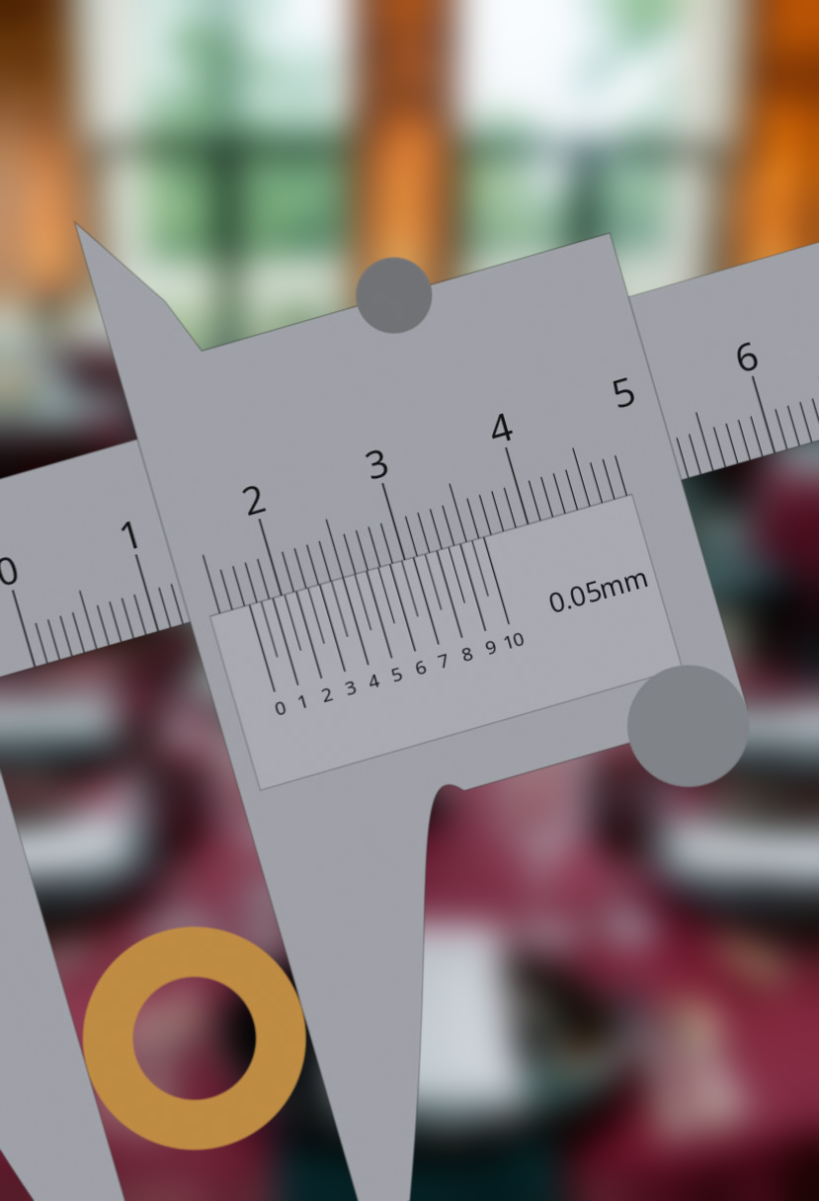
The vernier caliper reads 17.4 mm
